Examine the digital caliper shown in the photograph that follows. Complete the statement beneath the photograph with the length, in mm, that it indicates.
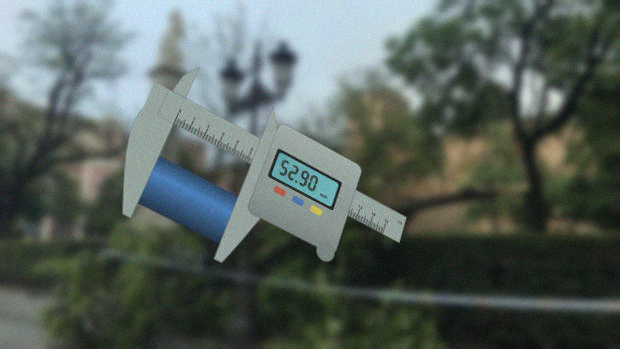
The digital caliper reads 52.90 mm
